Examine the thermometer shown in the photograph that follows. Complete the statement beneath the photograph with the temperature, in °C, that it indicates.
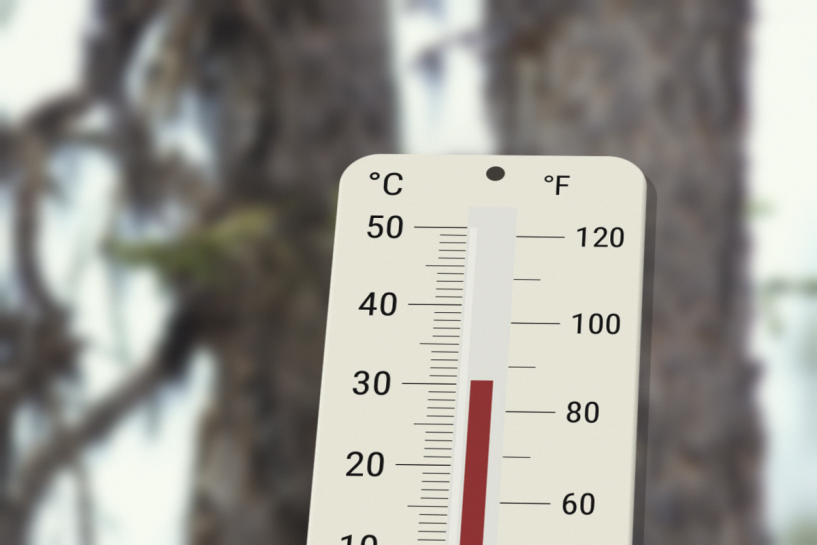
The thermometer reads 30.5 °C
